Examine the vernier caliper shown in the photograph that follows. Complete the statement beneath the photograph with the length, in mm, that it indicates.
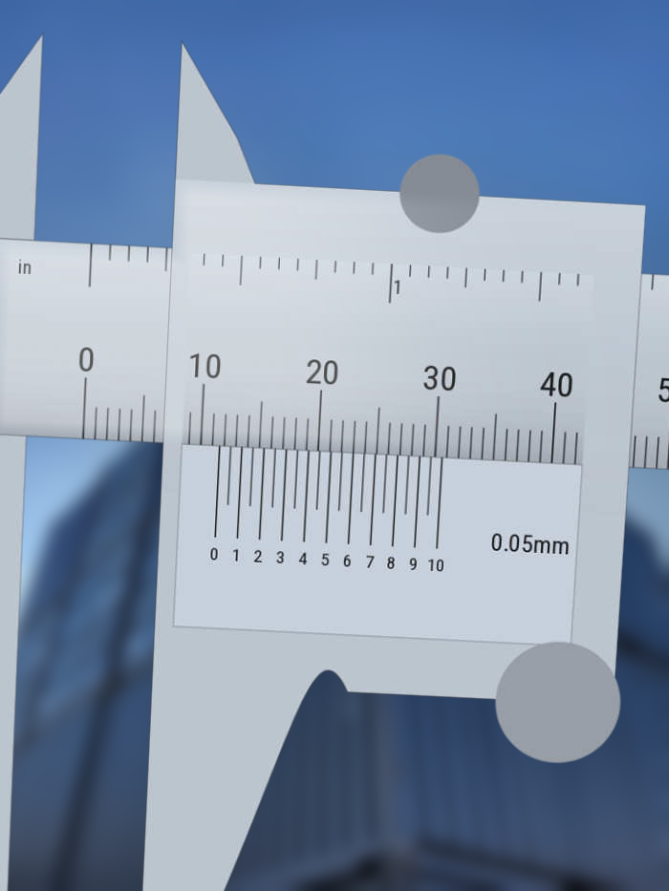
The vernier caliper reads 11.6 mm
